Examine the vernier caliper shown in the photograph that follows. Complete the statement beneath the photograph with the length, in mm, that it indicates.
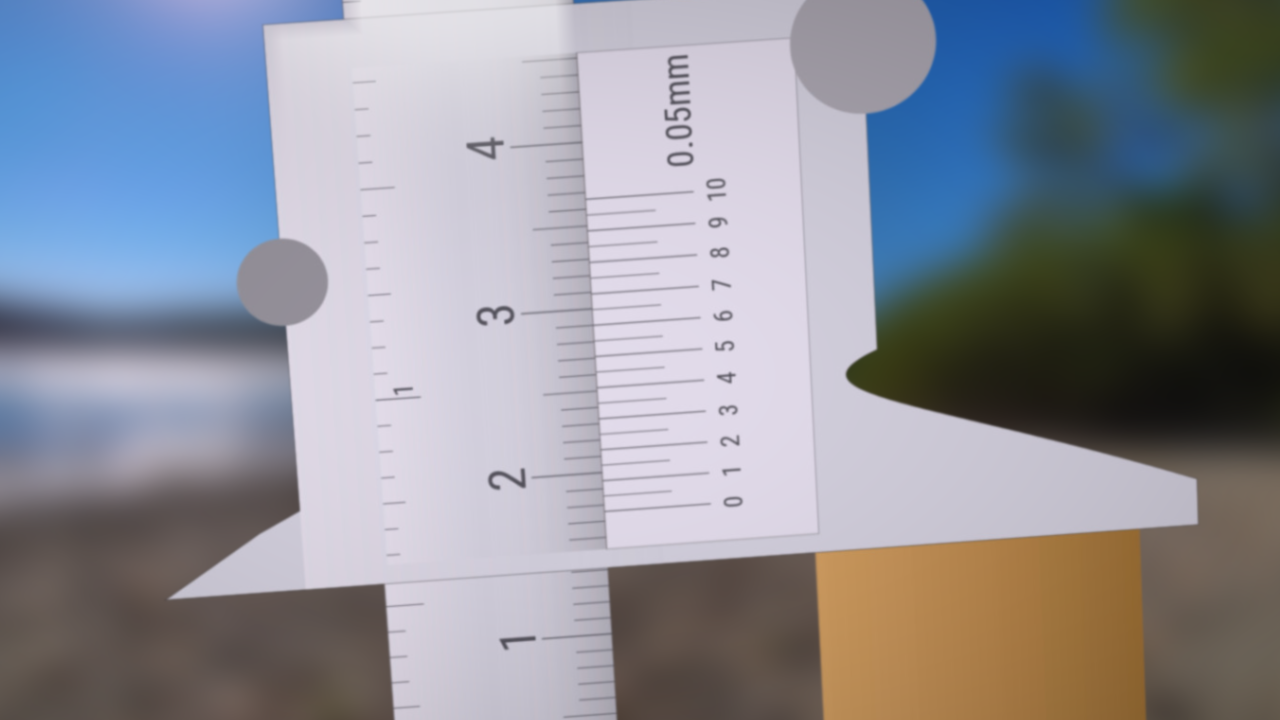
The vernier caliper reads 17.6 mm
